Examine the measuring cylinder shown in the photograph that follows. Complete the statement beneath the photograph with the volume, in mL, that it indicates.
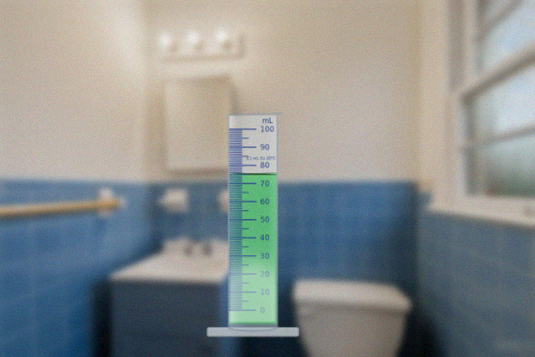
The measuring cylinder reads 75 mL
